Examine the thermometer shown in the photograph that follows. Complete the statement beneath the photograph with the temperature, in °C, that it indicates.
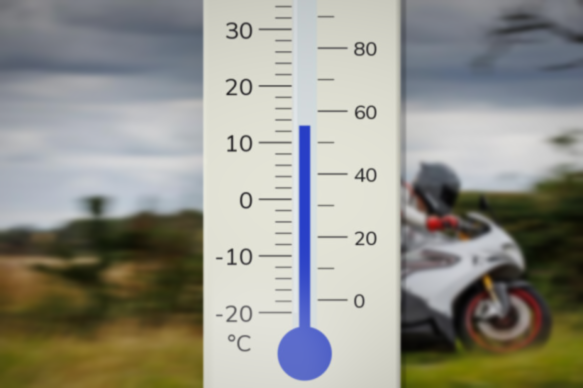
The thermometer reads 13 °C
